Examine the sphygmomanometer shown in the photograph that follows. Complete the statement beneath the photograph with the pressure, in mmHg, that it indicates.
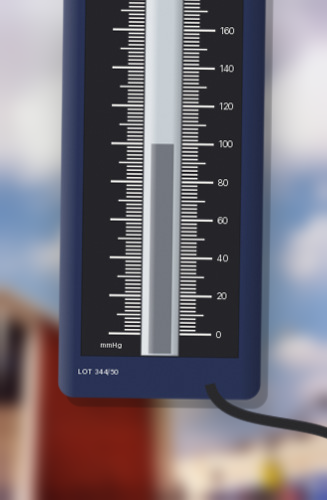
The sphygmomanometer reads 100 mmHg
